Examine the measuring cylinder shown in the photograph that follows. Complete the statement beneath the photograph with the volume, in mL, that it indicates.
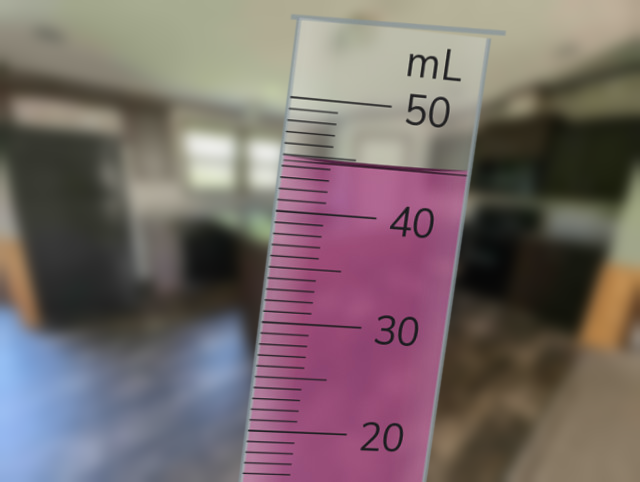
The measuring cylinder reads 44.5 mL
